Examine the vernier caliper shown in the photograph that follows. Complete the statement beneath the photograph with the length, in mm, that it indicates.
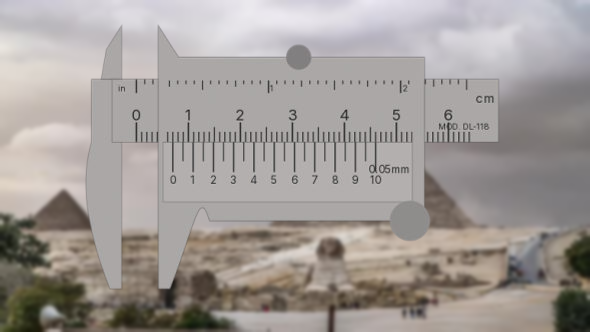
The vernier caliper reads 7.0 mm
